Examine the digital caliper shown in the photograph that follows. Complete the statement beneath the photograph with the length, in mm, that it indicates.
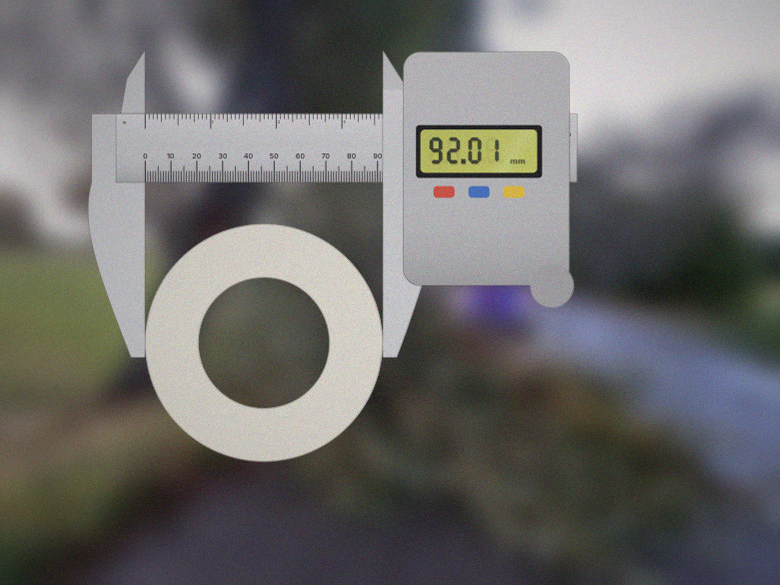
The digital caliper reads 92.01 mm
